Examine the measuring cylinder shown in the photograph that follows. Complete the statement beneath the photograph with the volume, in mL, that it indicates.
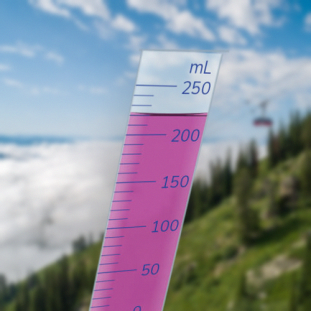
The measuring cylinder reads 220 mL
